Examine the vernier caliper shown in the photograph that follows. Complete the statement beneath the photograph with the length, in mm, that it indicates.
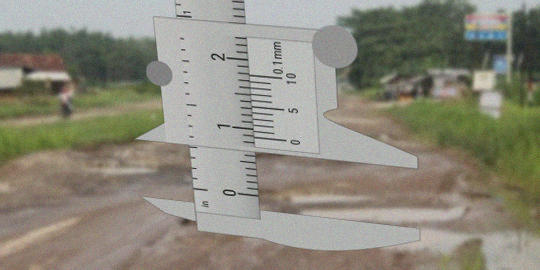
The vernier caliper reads 8.8 mm
